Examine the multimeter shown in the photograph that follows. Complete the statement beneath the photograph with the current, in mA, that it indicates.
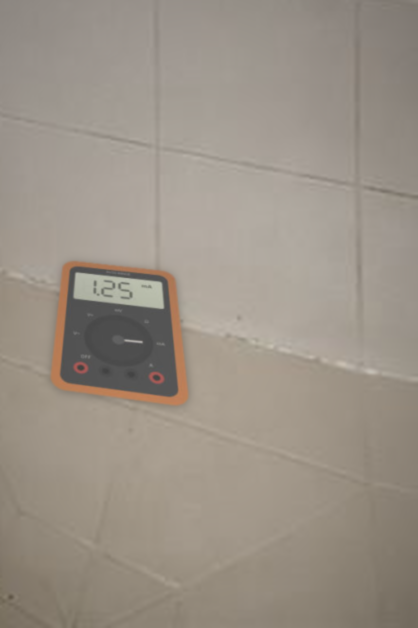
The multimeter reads 1.25 mA
